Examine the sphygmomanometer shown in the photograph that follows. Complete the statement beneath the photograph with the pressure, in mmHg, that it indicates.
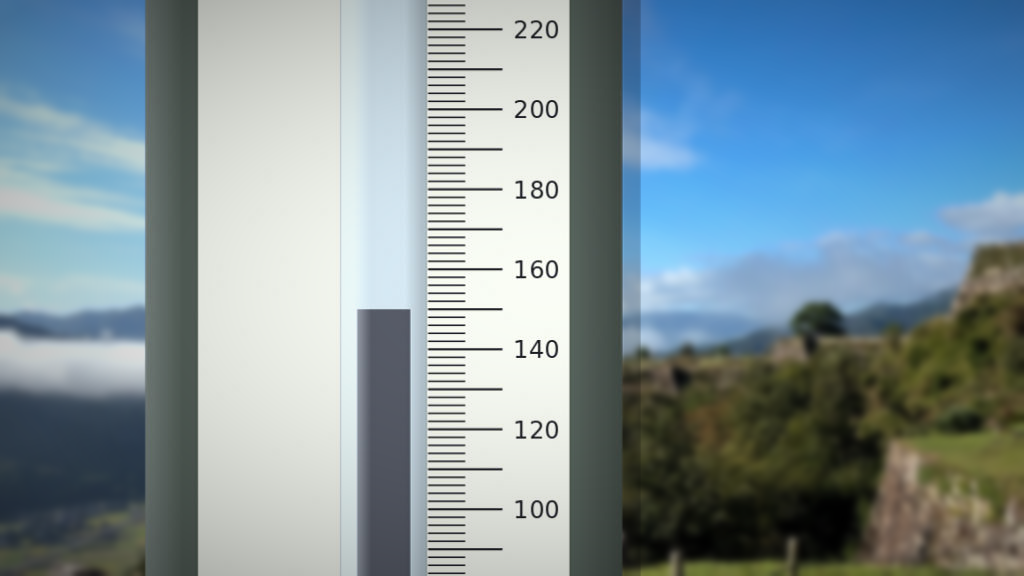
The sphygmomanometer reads 150 mmHg
